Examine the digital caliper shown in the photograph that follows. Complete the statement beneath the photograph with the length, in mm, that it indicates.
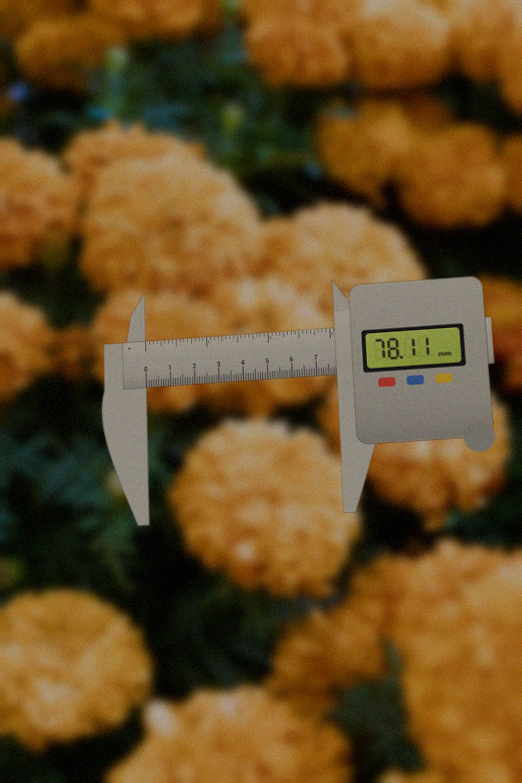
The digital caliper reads 78.11 mm
